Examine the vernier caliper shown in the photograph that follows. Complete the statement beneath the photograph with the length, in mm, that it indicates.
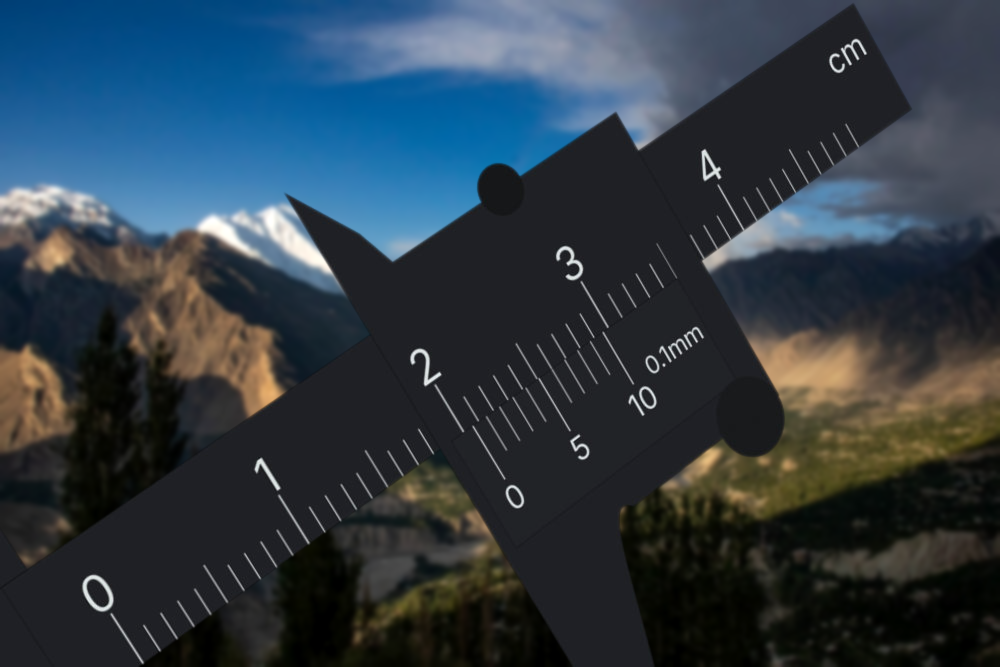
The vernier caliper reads 20.6 mm
